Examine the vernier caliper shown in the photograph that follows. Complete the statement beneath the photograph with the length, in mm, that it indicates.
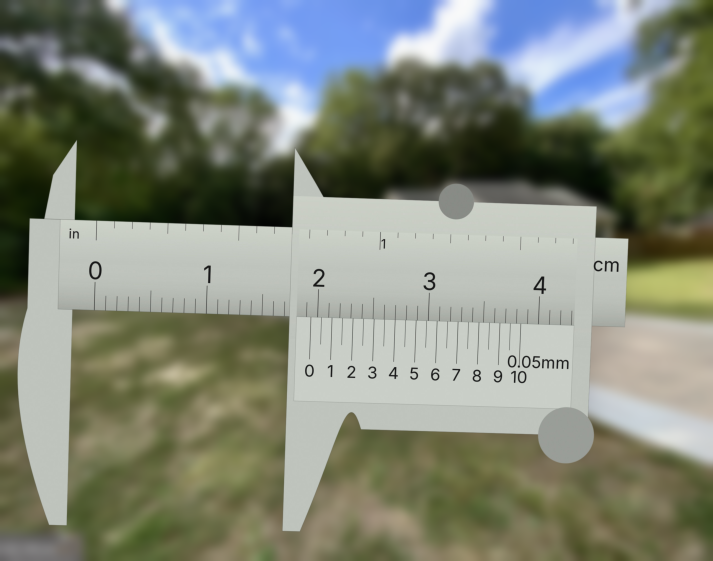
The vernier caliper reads 19.4 mm
